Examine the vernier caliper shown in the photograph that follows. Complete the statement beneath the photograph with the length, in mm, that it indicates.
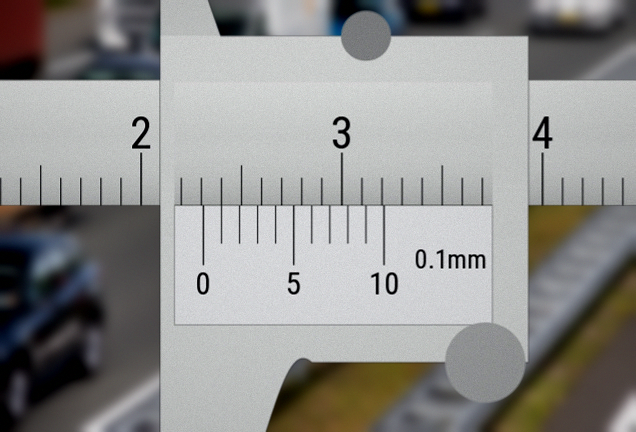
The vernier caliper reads 23.1 mm
